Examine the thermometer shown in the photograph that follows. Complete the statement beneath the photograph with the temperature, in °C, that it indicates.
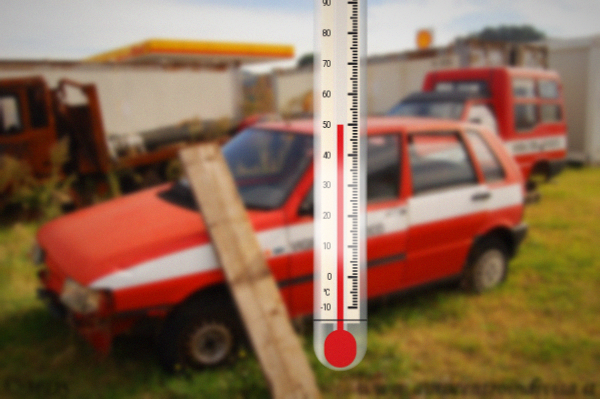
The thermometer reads 50 °C
